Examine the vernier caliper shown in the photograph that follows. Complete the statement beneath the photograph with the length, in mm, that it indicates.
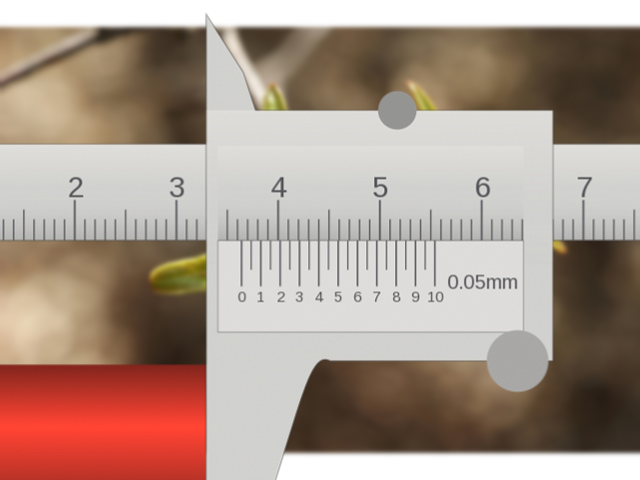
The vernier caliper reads 36.4 mm
